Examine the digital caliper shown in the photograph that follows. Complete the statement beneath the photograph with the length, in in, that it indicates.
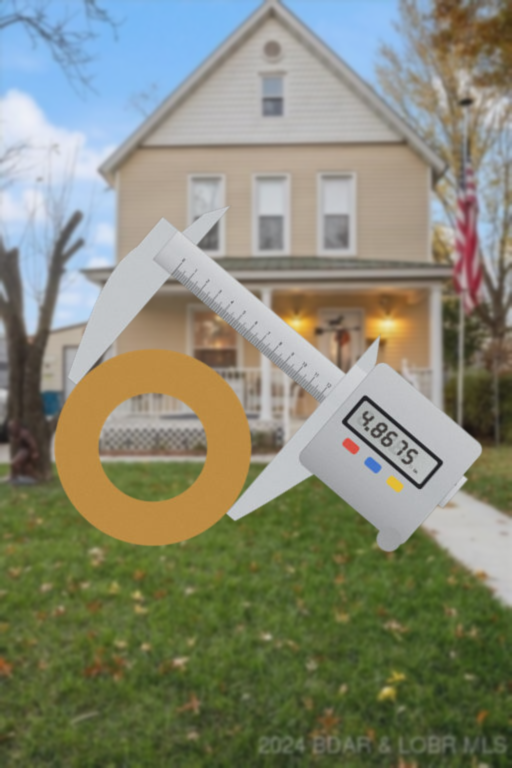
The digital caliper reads 4.8675 in
